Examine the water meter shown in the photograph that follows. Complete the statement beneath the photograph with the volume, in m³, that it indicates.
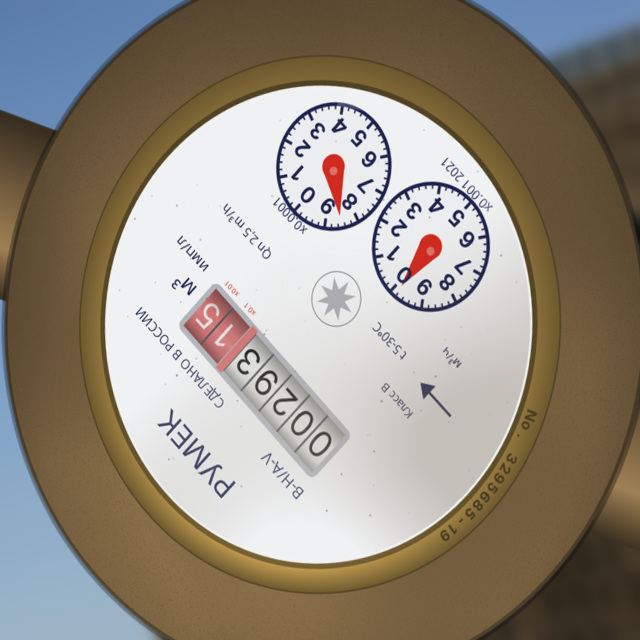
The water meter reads 293.1498 m³
